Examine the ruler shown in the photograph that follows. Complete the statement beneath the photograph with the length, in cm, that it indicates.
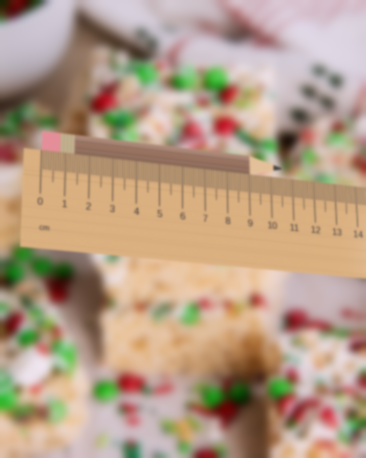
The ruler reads 10.5 cm
